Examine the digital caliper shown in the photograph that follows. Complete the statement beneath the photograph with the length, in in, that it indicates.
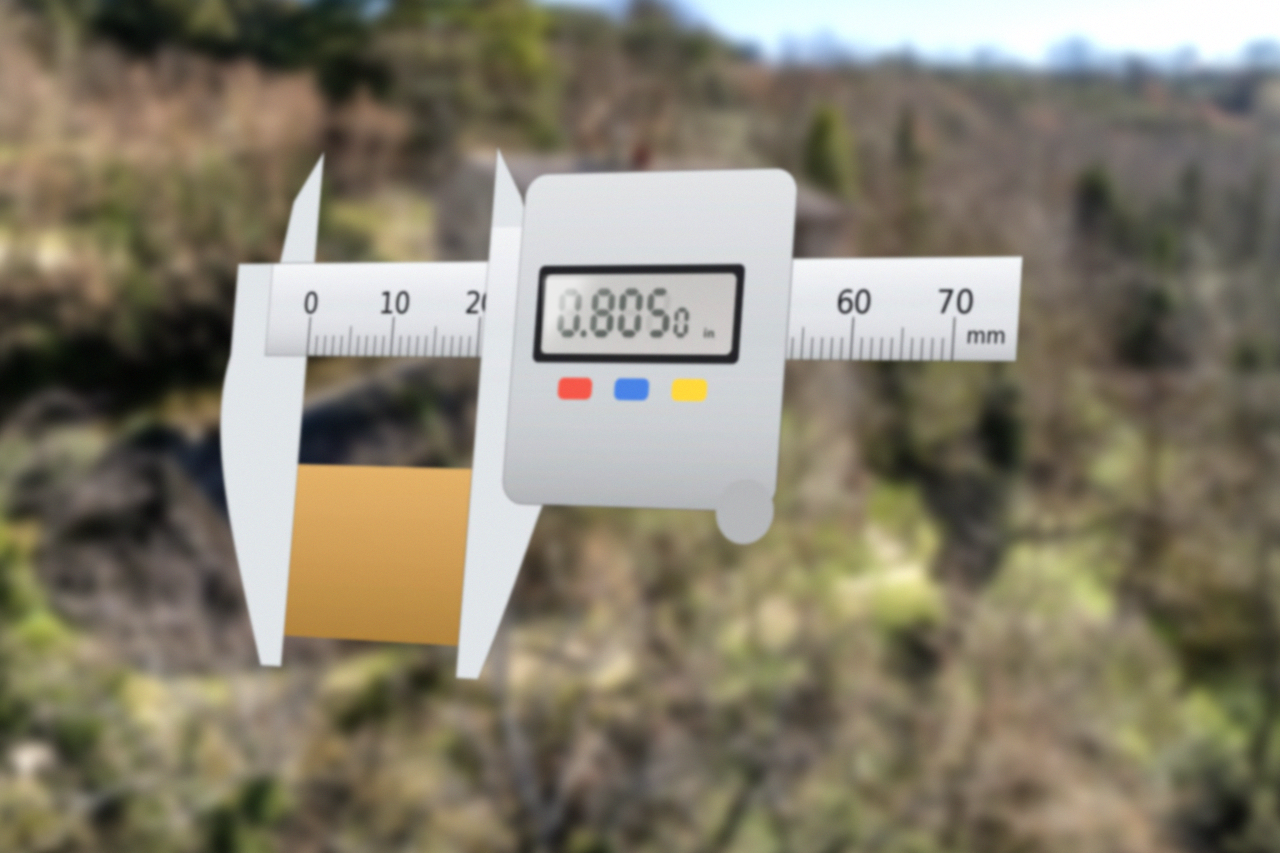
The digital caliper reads 0.8050 in
